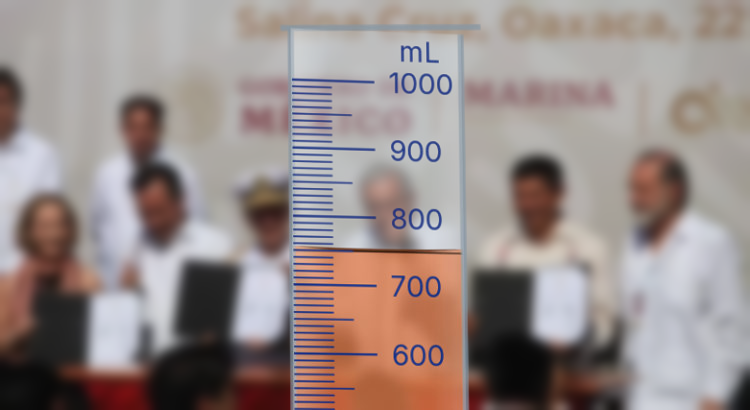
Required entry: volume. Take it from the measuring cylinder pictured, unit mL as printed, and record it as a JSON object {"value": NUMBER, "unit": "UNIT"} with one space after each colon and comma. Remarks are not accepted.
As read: {"value": 750, "unit": "mL"}
